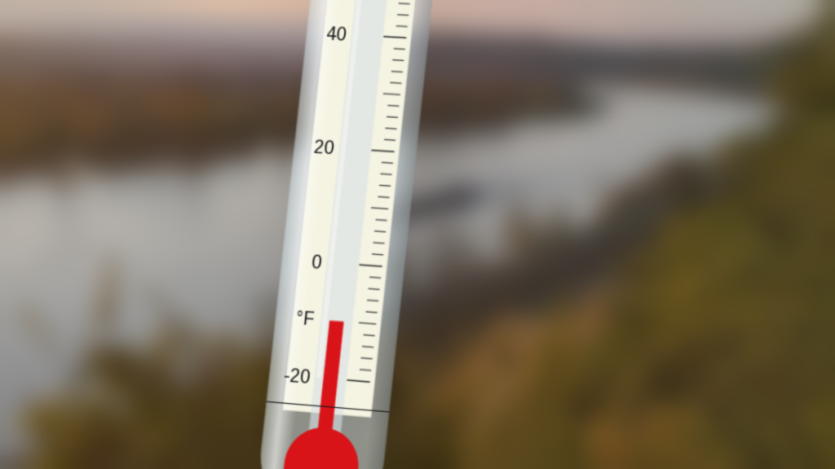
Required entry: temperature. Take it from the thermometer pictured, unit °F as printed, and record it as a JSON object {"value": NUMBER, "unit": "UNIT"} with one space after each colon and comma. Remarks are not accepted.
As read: {"value": -10, "unit": "°F"}
